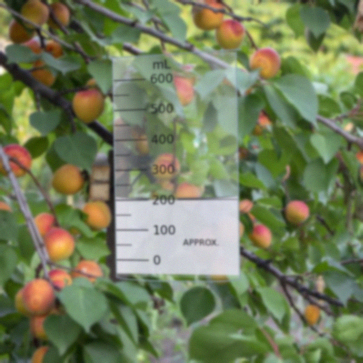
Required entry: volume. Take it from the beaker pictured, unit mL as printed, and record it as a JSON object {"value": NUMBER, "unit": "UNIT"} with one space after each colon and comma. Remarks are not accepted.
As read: {"value": 200, "unit": "mL"}
